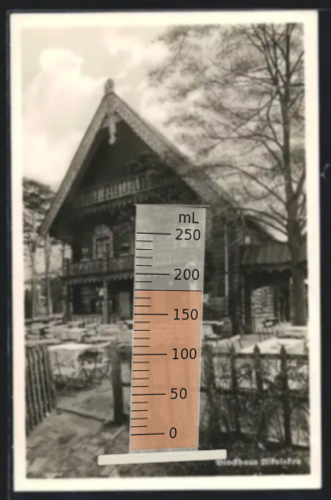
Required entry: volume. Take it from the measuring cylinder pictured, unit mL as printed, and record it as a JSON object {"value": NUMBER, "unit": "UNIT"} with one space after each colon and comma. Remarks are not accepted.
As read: {"value": 180, "unit": "mL"}
